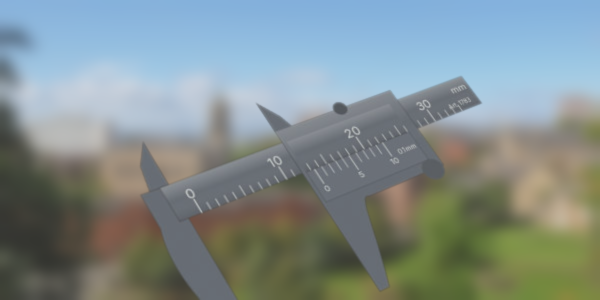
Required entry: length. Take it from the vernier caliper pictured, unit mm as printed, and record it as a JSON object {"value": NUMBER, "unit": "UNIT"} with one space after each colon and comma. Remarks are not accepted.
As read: {"value": 13.4, "unit": "mm"}
